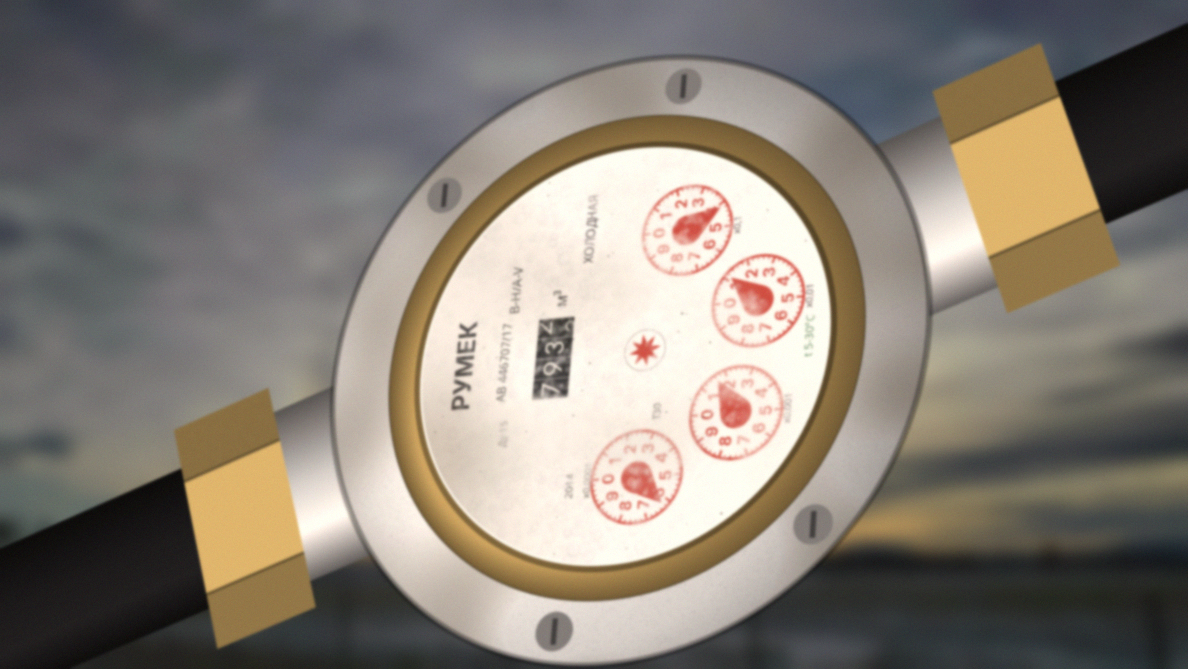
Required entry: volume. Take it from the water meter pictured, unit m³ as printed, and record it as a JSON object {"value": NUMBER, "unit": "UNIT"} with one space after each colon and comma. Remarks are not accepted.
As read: {"value": 7932.4116, "unit": "m³"}
